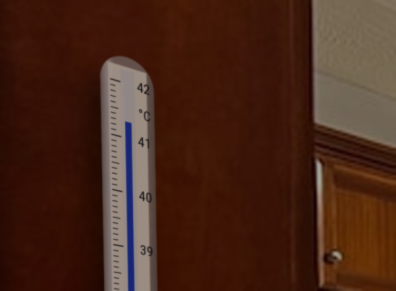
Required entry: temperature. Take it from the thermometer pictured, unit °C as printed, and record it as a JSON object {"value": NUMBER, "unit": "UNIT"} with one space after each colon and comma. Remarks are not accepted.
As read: {"value": 41.3, "unit": "°C"}
